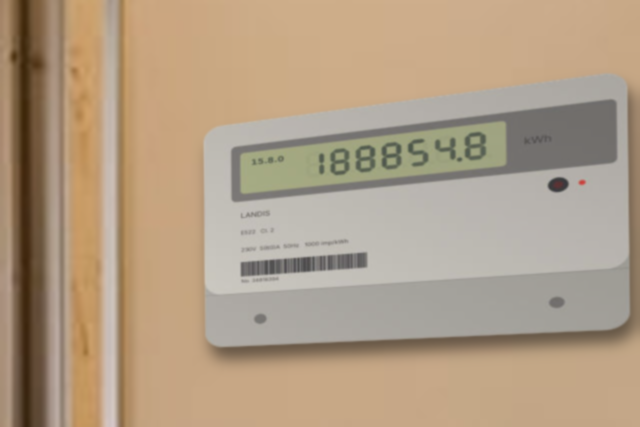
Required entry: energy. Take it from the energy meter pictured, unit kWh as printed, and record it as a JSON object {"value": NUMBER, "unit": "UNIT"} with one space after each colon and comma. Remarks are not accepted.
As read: {"value": 188854.8, "unit": "kWh"}
